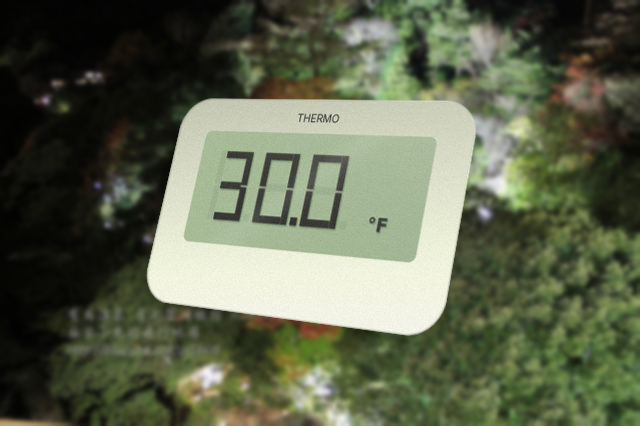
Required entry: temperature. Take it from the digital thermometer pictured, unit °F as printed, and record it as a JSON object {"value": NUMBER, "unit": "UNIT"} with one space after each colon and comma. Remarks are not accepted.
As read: {"value": 30.0, "unit": "°F"}
